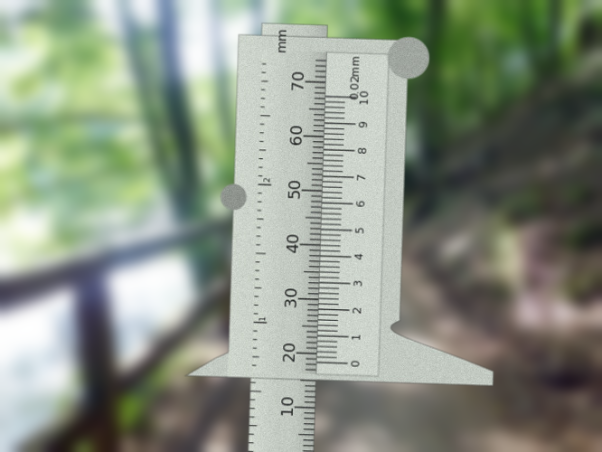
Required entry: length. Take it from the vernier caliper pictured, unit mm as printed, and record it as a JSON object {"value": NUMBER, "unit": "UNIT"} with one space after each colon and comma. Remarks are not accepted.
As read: {"value": 18.4, "unit": "mm"}
